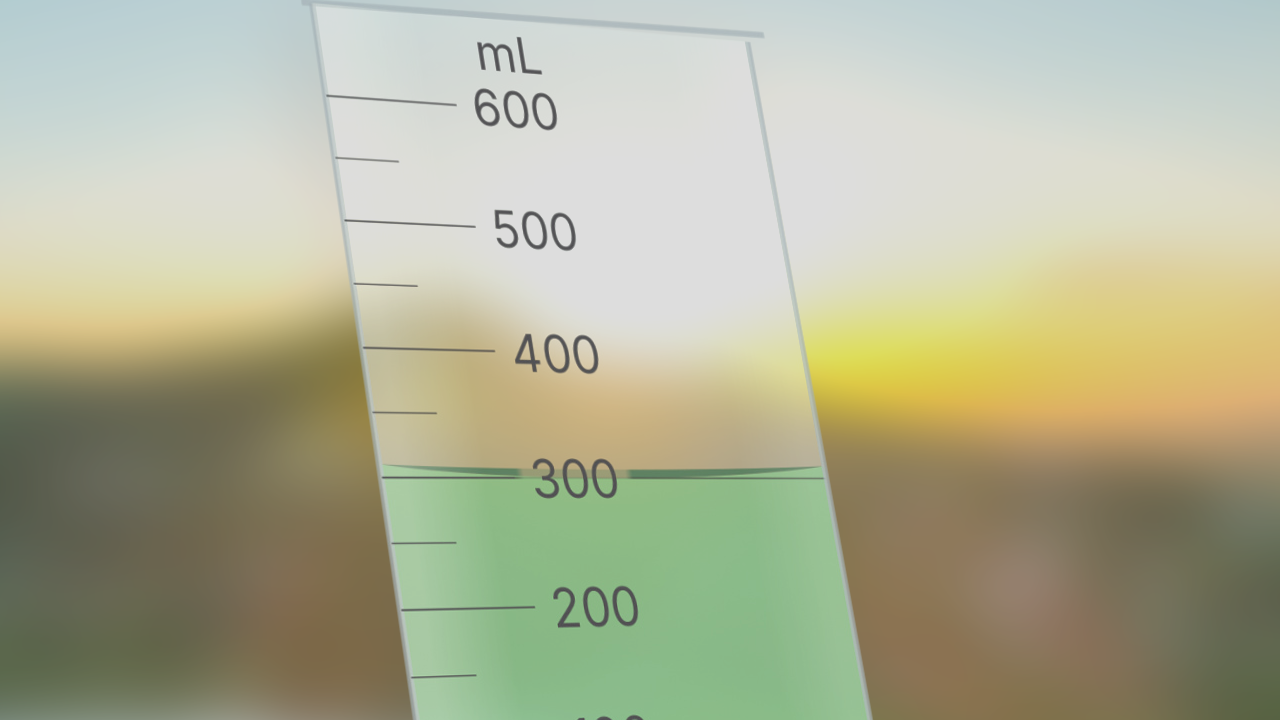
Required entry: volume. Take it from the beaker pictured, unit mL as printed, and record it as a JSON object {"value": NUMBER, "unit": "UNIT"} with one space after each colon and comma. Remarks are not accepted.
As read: {"value": 300, "unit": "mL"}
